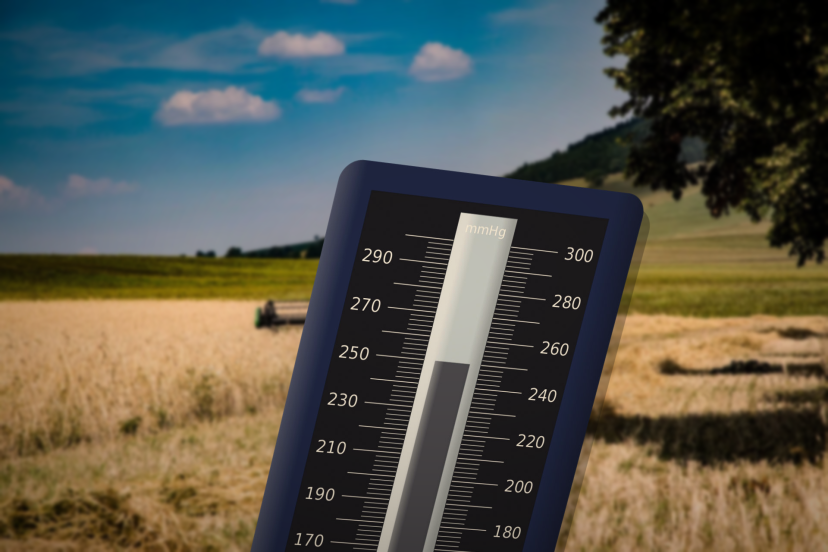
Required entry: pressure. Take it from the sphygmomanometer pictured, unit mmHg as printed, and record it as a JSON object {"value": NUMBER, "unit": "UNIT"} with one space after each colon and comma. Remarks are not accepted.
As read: {"value": 250, "unit": "mmHg"}
